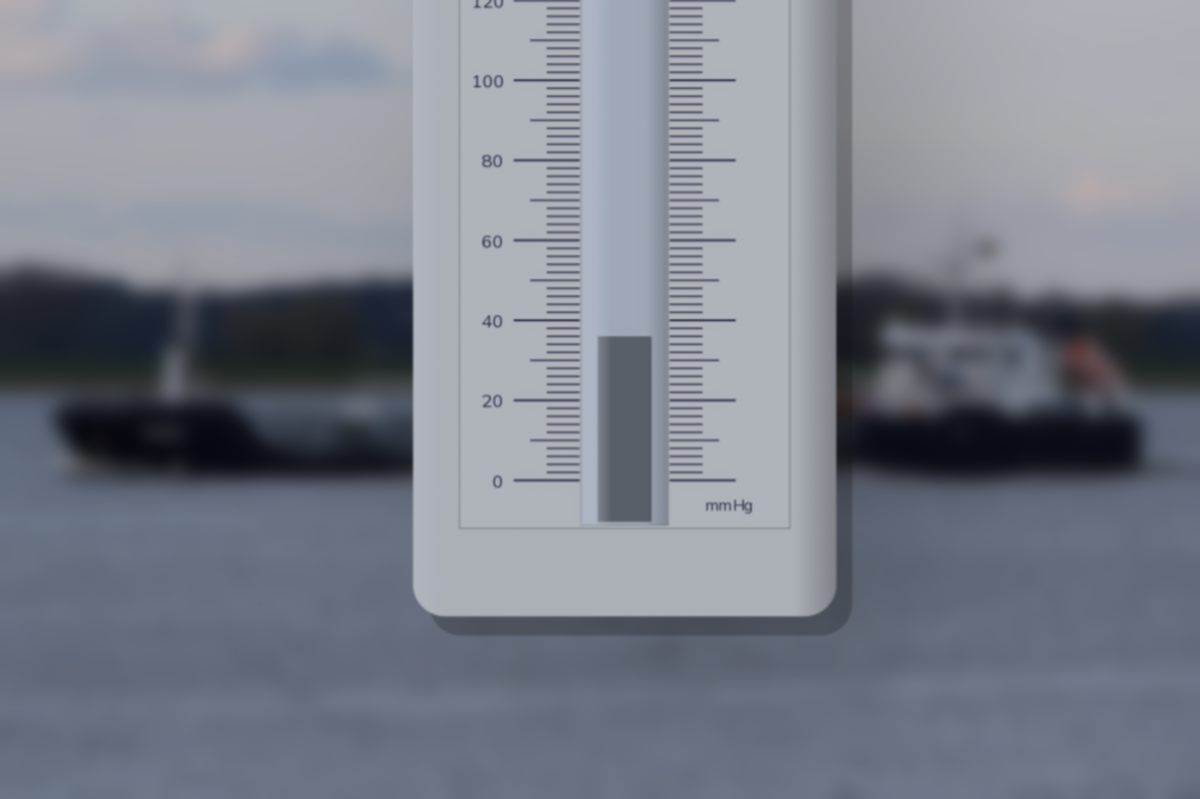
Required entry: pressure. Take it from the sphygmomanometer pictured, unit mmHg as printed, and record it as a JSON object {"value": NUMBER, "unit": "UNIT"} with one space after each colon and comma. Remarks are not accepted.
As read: {"value": 36, "unit": "mmHg"}
